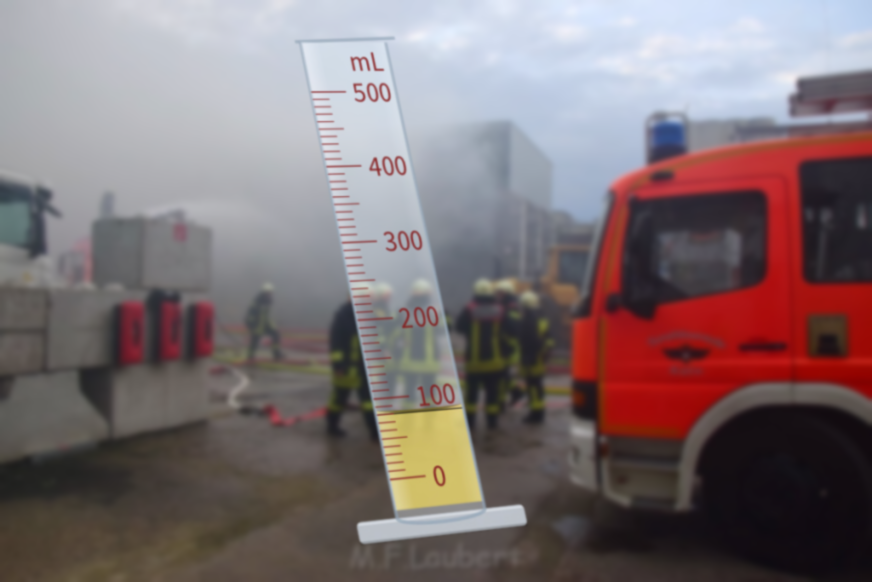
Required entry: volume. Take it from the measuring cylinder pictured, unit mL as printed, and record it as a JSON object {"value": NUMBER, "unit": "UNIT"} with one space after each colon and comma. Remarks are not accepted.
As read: {"value": 80, "unit": "mL"}
